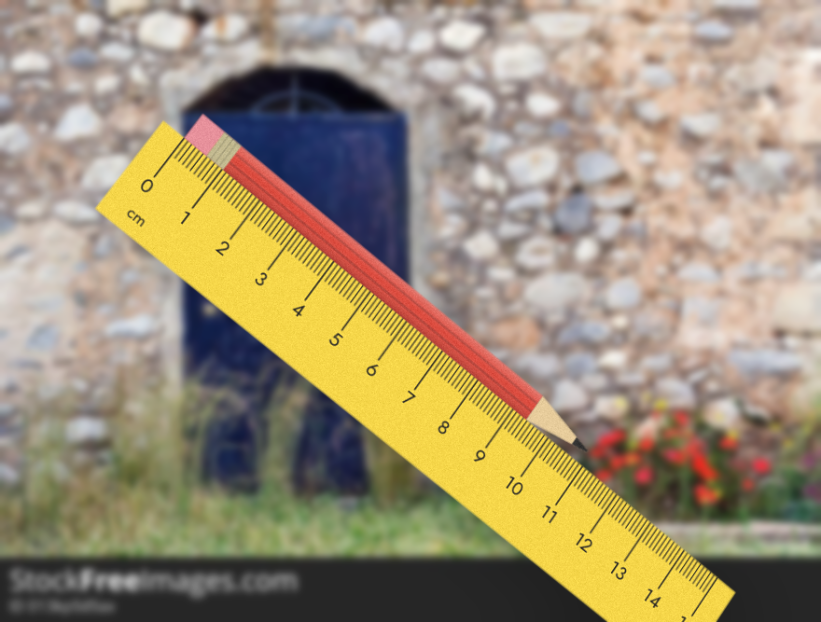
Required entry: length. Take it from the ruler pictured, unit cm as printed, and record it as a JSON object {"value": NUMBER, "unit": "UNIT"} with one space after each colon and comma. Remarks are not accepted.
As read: {"value": 10.9, "unit": "cm"}
